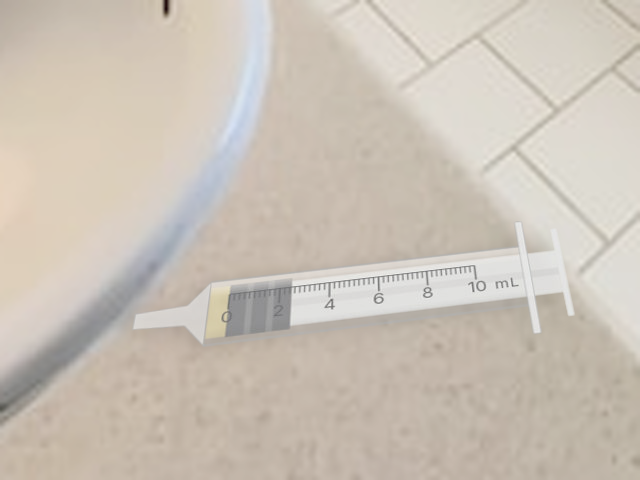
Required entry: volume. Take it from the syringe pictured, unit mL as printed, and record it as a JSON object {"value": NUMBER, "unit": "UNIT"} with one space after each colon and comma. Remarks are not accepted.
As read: {"value": 0, "unit": "mL"}
